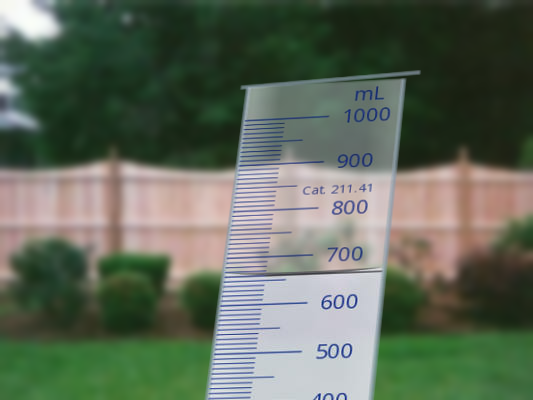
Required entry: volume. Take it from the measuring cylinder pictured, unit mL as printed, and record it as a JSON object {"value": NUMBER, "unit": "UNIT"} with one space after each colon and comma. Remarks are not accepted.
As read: {"value": 660, "unit": "mL"}
